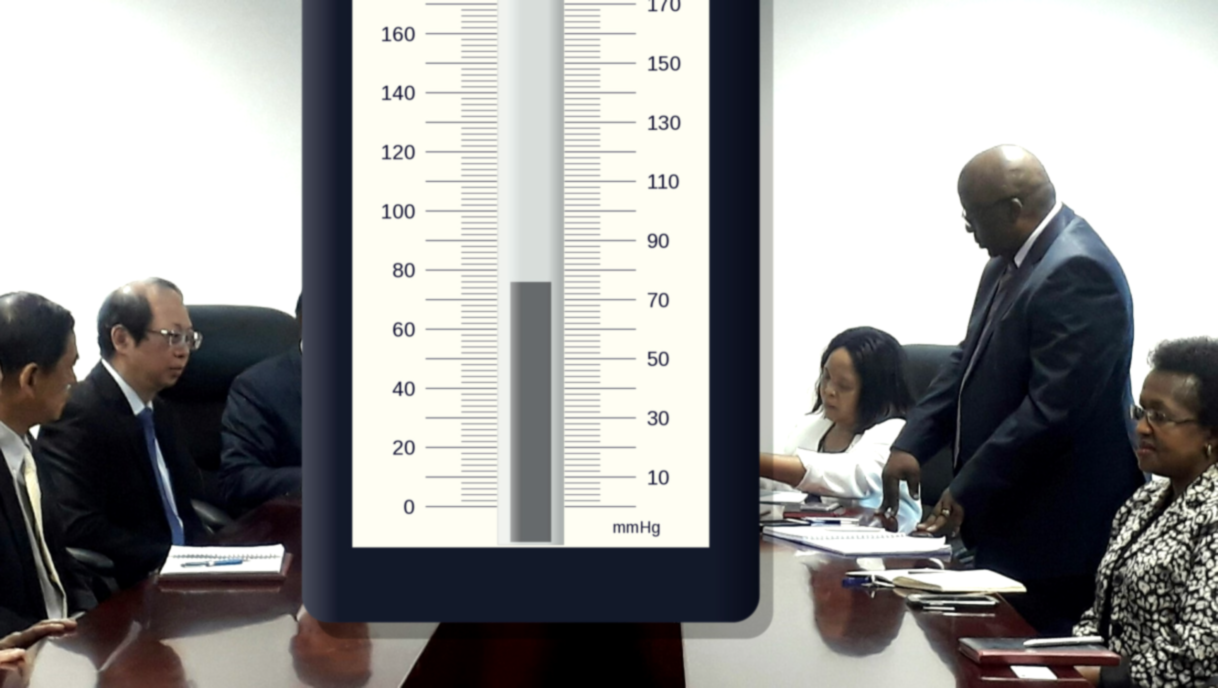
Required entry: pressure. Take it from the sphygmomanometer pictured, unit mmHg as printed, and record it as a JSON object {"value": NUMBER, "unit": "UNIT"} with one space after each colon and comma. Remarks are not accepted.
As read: {"value": 76, "unit": "mmHg"}
